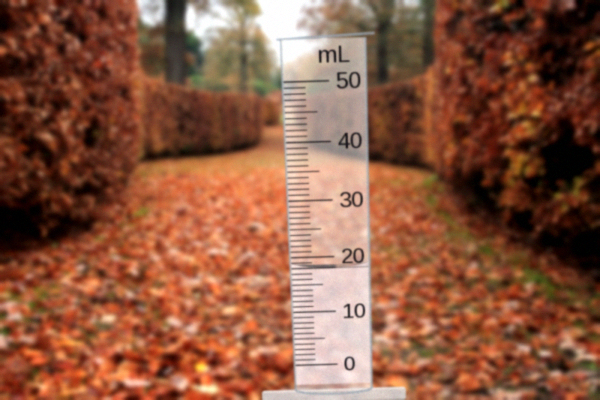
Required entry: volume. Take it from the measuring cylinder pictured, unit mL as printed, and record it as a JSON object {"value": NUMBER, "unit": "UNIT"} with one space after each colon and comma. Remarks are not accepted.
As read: {"value": 18, "unit": "mL"}
